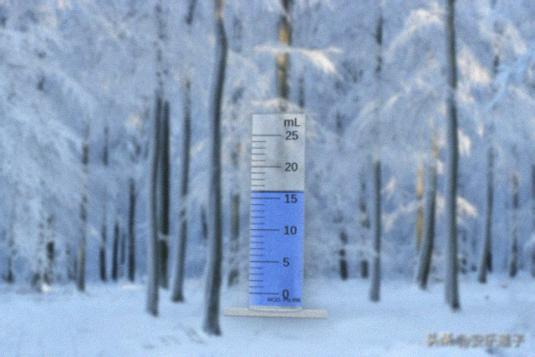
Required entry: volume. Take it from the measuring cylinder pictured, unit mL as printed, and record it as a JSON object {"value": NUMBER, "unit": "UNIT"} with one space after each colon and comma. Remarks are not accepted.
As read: {"value": 16, "unit": "mL"}
